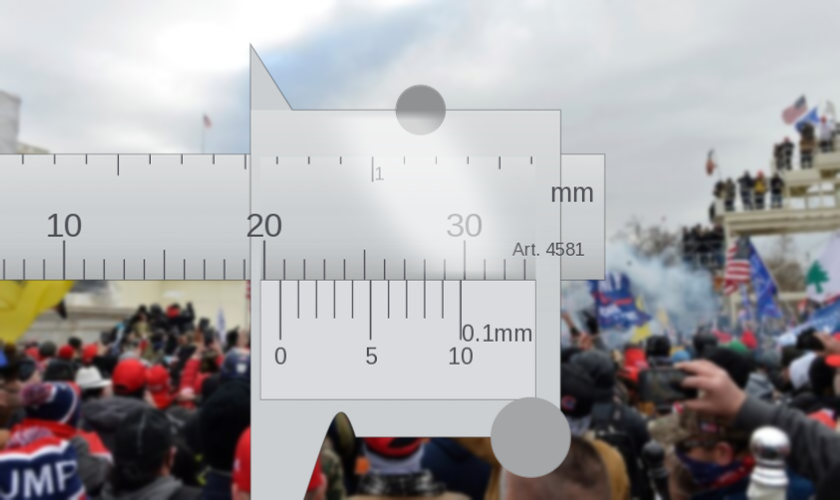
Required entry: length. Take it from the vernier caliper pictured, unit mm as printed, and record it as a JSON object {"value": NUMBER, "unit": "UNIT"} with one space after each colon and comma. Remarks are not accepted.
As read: {"value": 20.8, "unit": "mm"}
